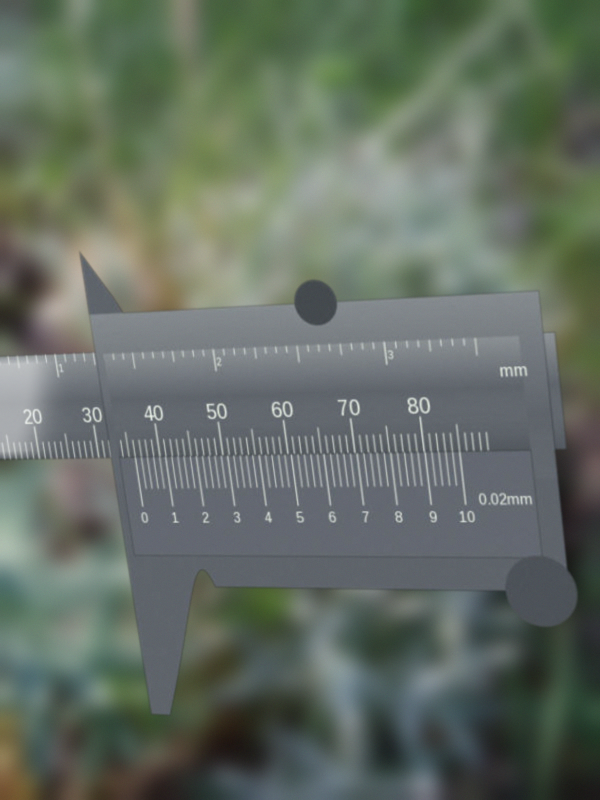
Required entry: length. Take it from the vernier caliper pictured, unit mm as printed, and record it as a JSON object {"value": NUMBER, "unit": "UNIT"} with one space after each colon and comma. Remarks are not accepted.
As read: {"value": 36.0, "unit": "mm"}
